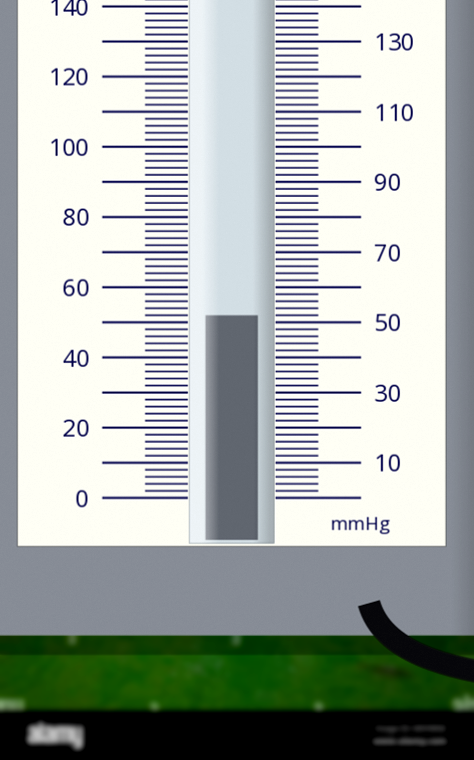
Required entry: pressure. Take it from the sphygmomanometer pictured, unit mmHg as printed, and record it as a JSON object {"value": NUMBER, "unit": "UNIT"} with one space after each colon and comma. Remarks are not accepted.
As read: {"value": 52, "unit": "mmHg"}
